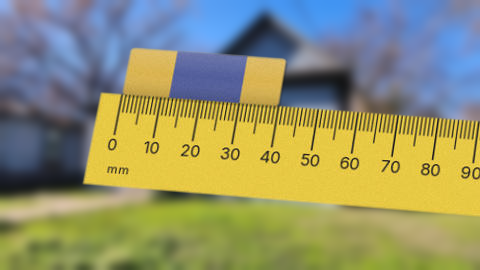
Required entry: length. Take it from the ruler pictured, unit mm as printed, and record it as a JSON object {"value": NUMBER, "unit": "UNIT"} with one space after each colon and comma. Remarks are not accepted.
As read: {"value": 40, "unit": "mm"}
